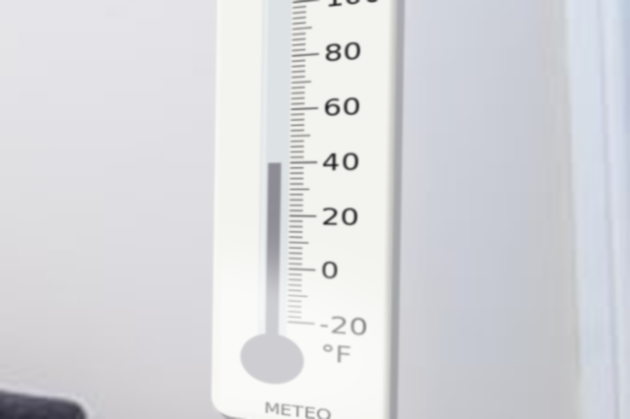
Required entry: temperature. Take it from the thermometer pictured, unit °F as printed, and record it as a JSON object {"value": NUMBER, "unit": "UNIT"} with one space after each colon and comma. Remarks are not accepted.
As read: {"value": 40, "unit": "°F"}
